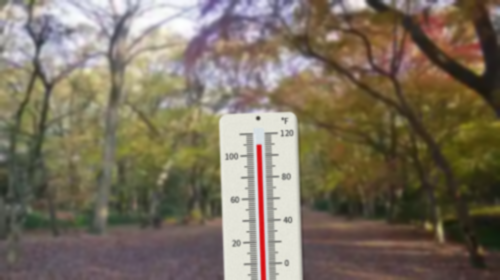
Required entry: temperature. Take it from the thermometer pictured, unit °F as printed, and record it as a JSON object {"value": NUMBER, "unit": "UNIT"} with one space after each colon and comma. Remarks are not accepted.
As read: {"value": 110, "unit": "°F"}
